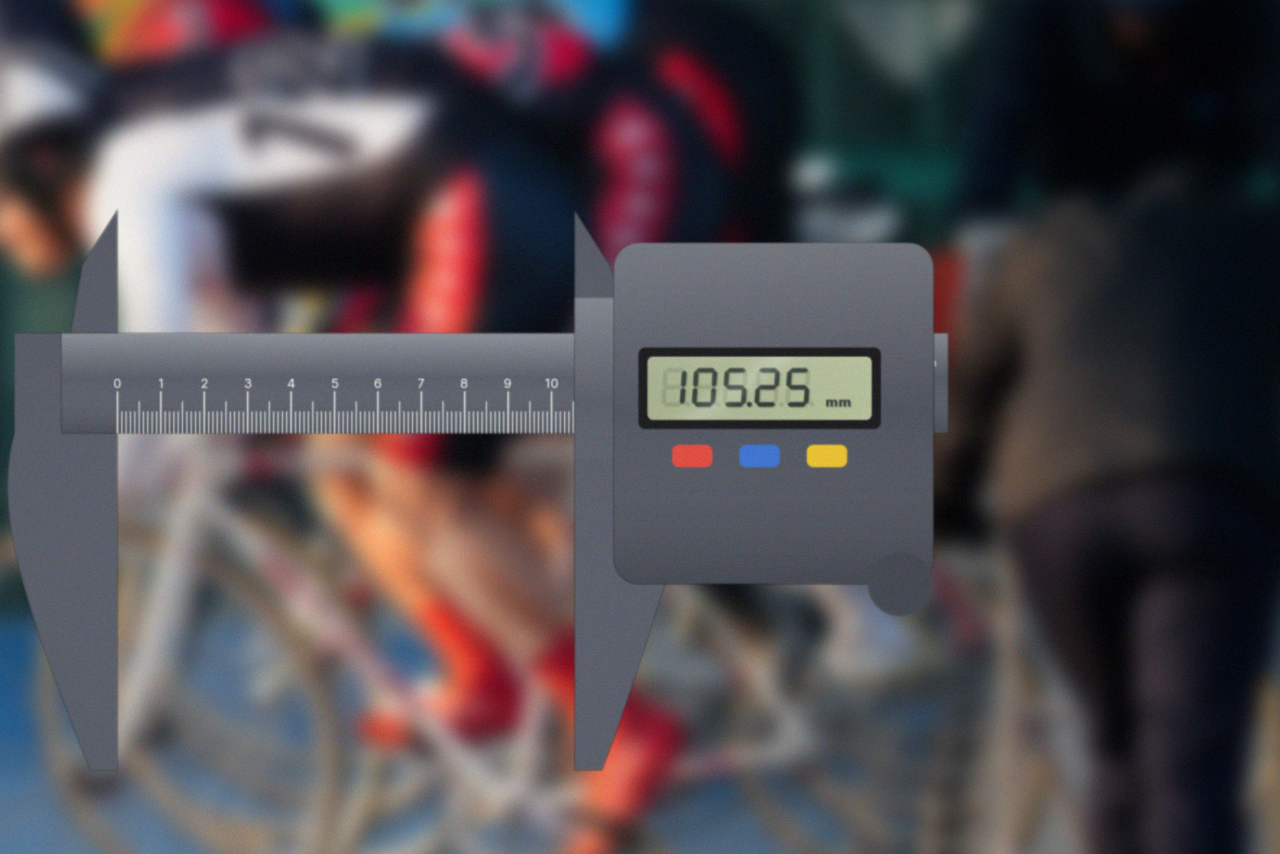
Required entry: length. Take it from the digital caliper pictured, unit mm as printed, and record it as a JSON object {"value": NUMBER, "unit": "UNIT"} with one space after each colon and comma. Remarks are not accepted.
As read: {"value": 105.25, "unit": "mm"}
